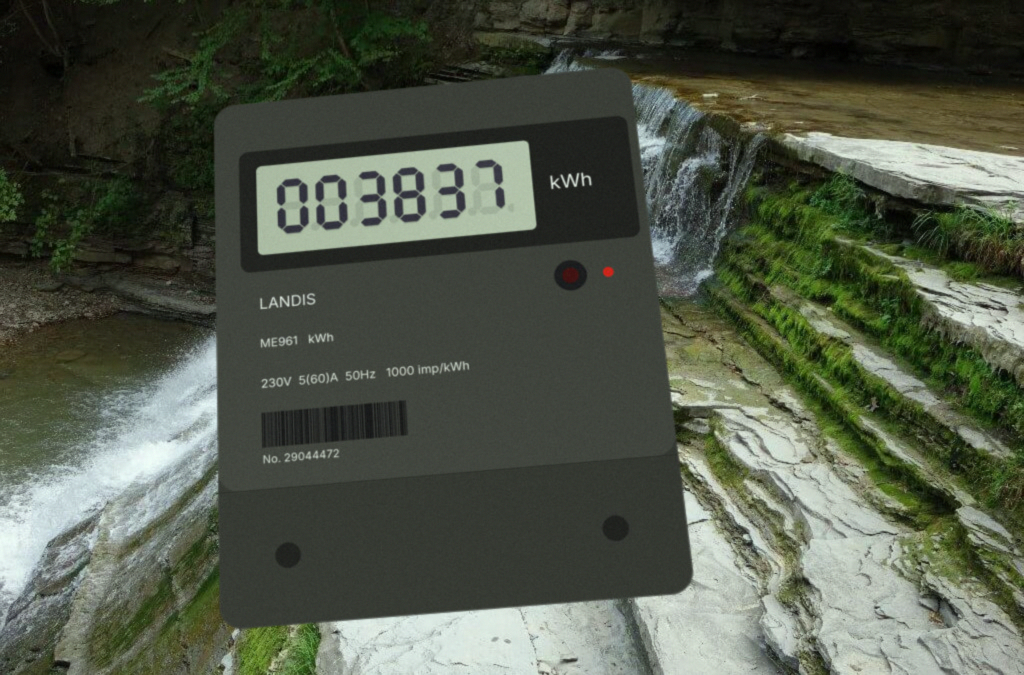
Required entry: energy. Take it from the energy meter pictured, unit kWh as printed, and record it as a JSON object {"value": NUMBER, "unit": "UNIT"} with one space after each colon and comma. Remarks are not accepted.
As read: {"value": 3837, "unit": "kWh"}
